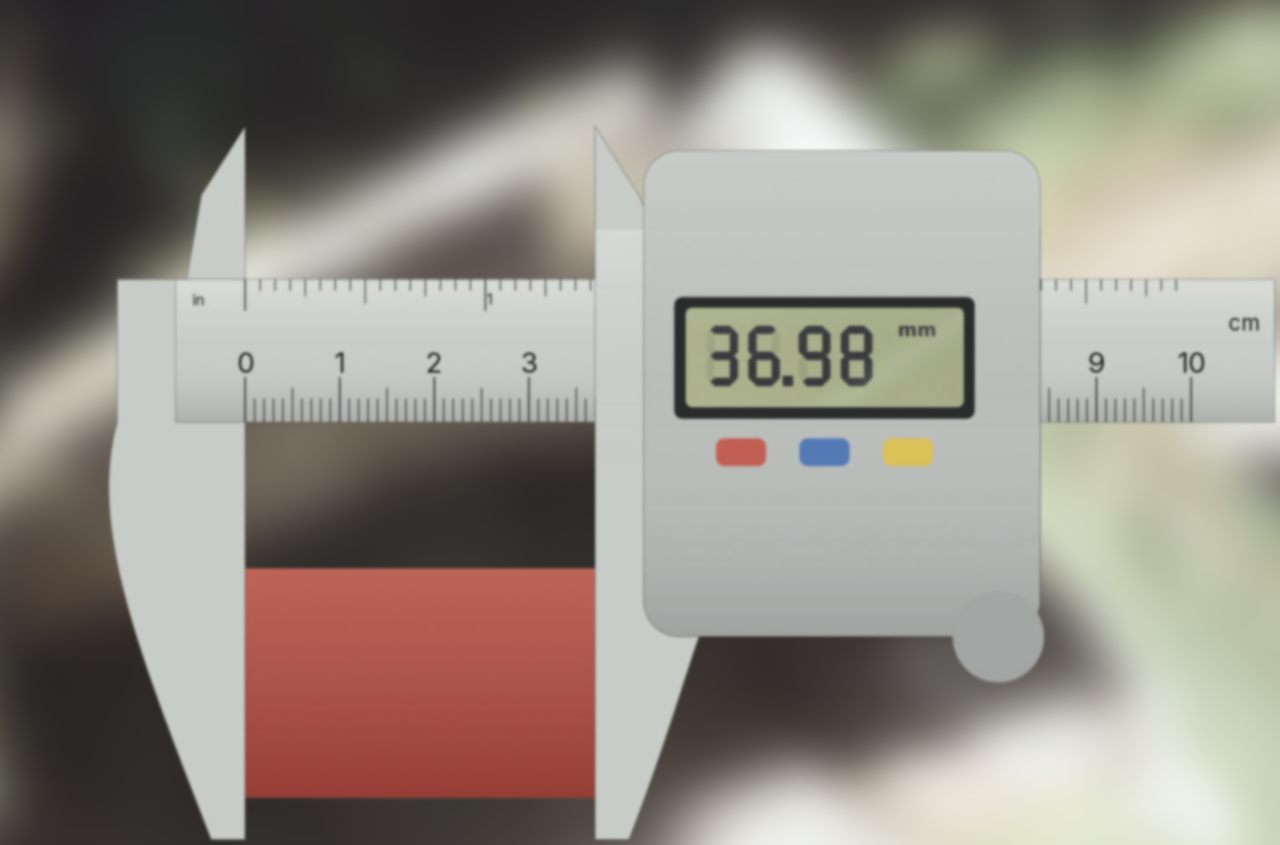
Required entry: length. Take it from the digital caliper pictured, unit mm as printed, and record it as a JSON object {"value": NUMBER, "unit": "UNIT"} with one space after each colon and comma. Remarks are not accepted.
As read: {"value": 36.98, "unit": "mm"}
